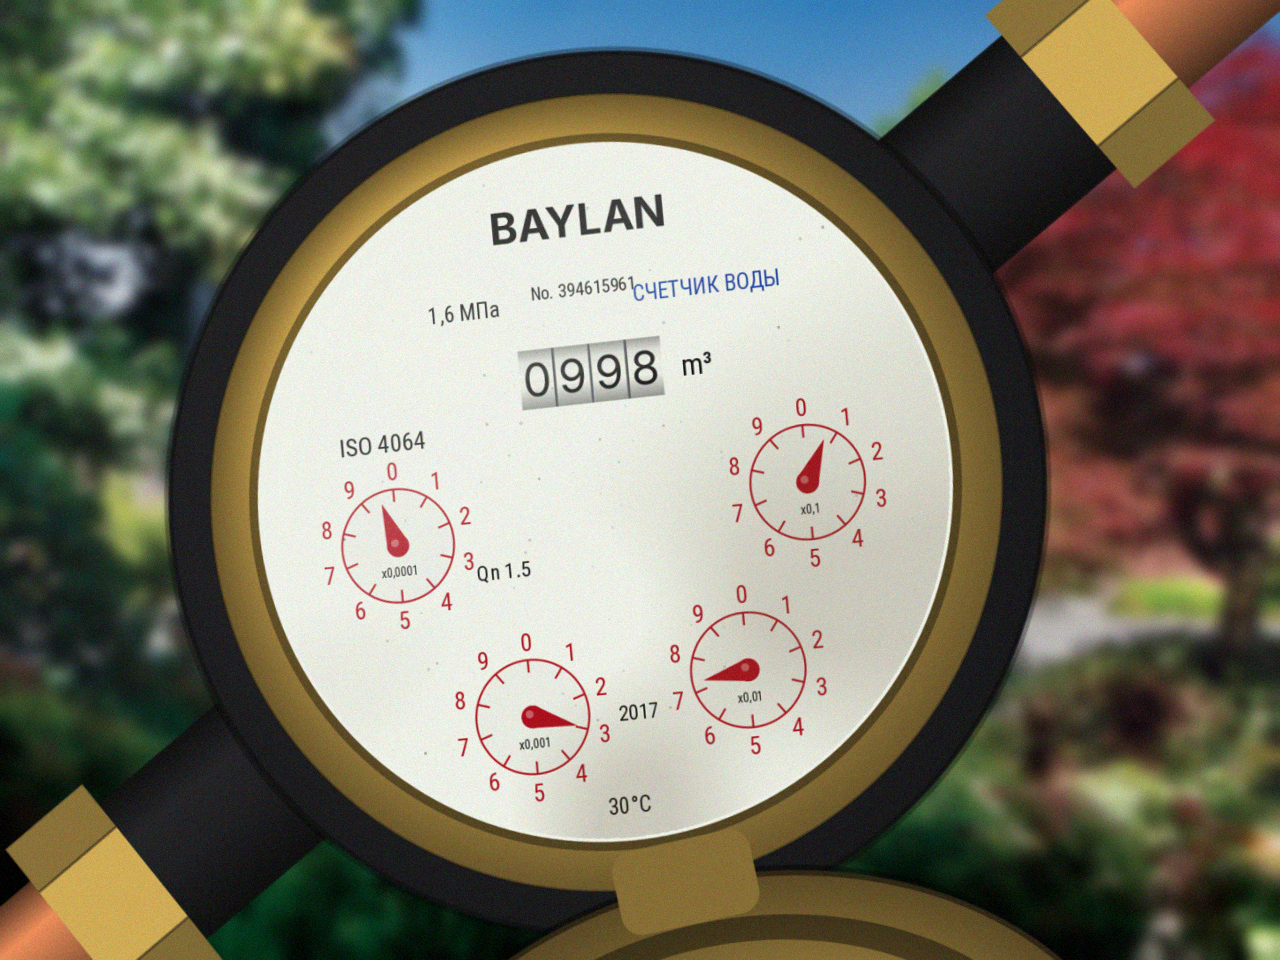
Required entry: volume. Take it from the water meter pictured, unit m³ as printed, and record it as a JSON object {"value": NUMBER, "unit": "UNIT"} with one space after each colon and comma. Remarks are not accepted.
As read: {"value": 998.0729, "unit": "m³"}
